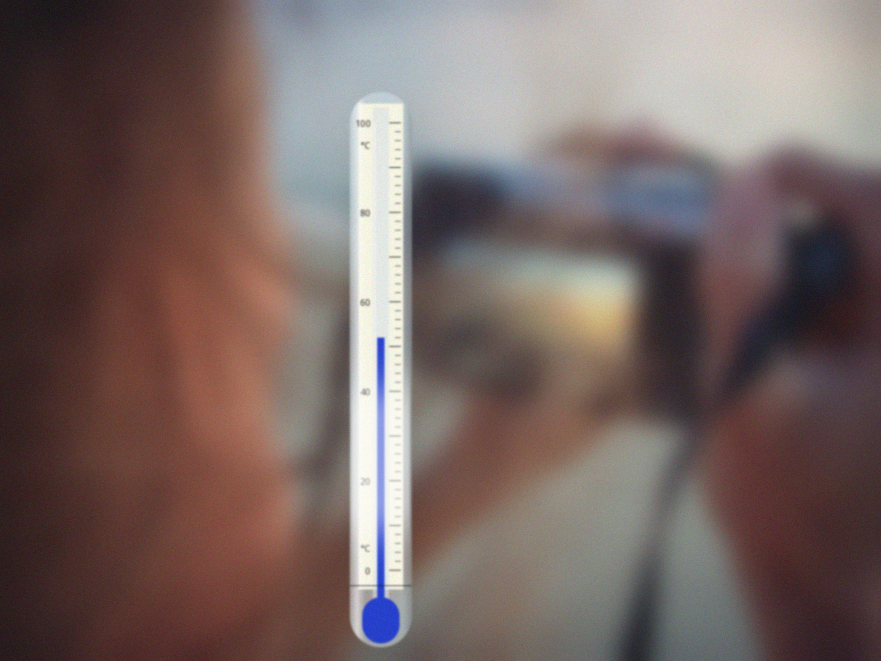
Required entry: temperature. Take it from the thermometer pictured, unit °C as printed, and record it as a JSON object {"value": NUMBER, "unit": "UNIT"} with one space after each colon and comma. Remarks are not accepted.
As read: {"value": 52, "unit": "°C"}
